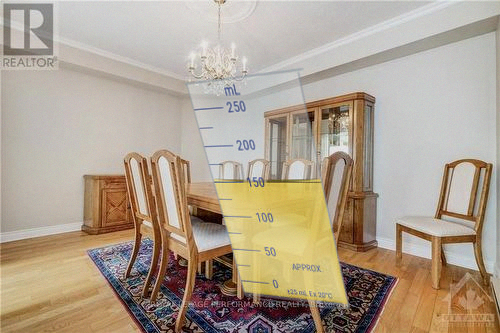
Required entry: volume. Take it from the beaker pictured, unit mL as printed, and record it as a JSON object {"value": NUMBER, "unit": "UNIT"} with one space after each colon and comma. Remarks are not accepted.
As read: {"value": 150, "unit": "mL"}
